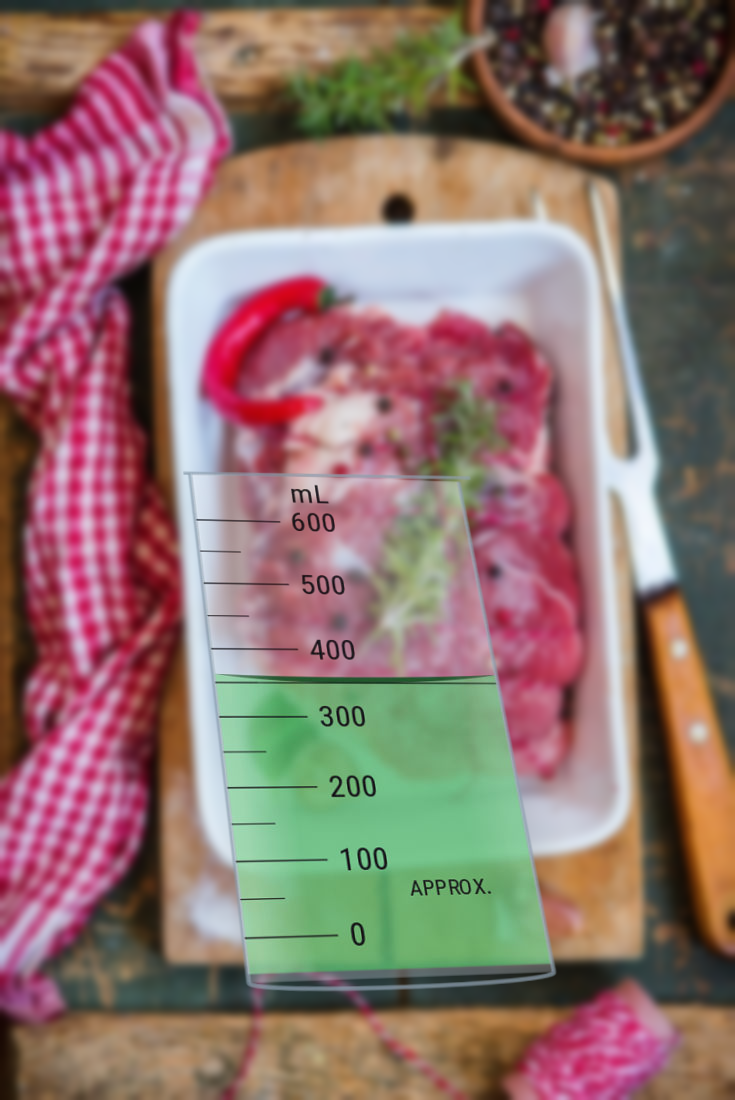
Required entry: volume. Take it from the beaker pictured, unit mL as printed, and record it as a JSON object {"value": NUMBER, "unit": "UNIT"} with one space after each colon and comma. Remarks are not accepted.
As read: {"value": 350, "unit": "mL"}
